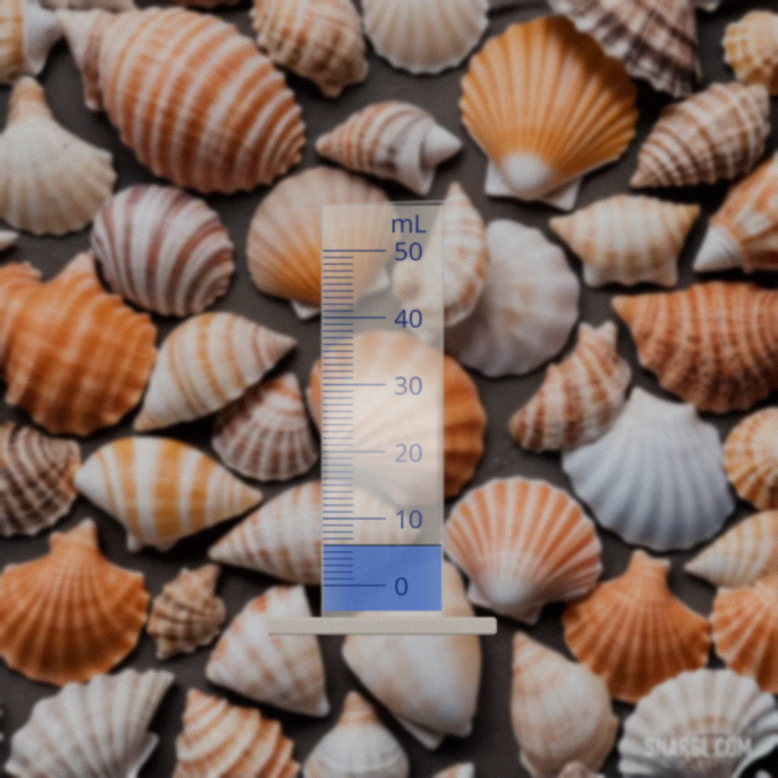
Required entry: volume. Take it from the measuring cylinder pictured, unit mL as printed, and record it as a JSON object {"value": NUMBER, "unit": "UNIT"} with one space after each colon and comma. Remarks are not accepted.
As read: {"value": 6, "unit": "mL"}
